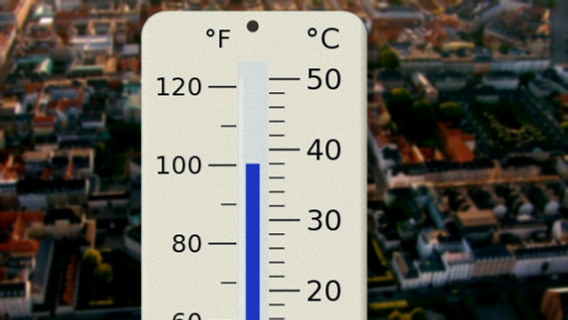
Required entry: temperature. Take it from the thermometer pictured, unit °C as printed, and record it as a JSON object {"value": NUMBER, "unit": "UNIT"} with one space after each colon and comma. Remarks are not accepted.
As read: {"value": 38, "unit": "°C"}
